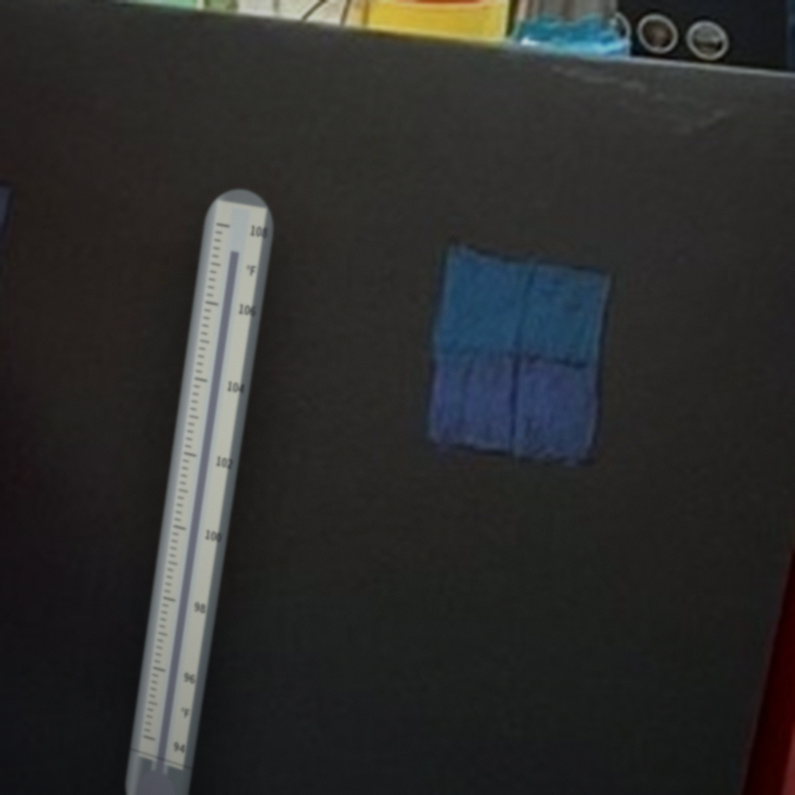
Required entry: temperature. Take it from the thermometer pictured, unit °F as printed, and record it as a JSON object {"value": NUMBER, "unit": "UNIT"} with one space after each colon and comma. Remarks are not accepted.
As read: {"value": 107.4, "unit": "°F"}
